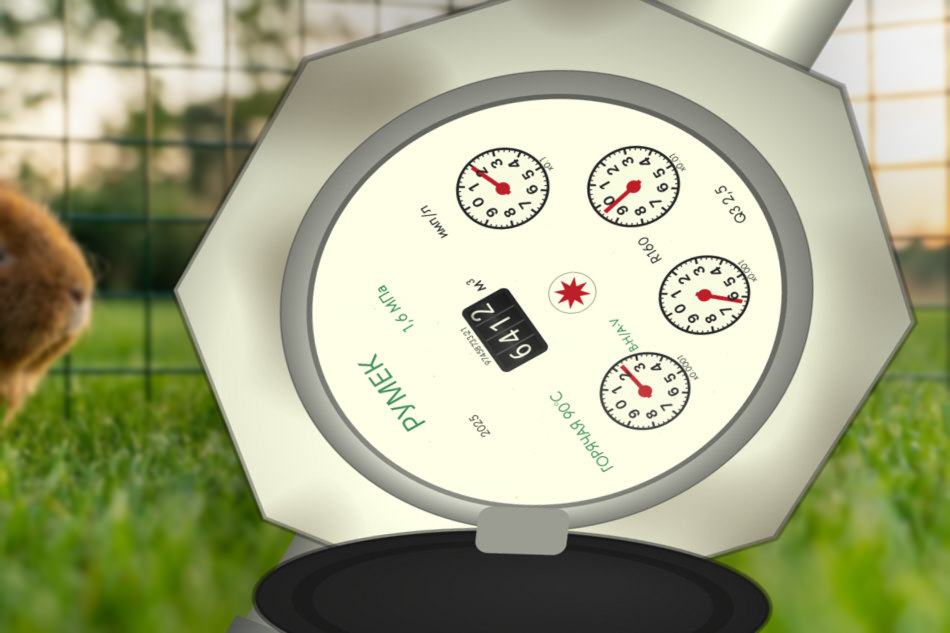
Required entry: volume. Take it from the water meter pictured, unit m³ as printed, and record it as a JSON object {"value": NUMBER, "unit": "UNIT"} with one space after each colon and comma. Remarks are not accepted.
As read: {"value": 6412.1962, "unit": "m³"}
